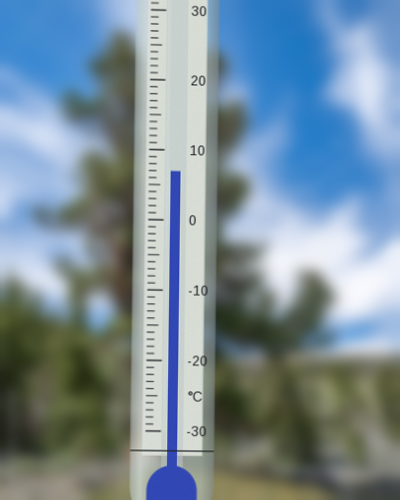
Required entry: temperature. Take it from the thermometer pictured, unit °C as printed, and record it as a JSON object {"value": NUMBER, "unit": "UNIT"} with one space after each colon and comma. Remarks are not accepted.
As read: {"value": 7, "unit": "°C"}
